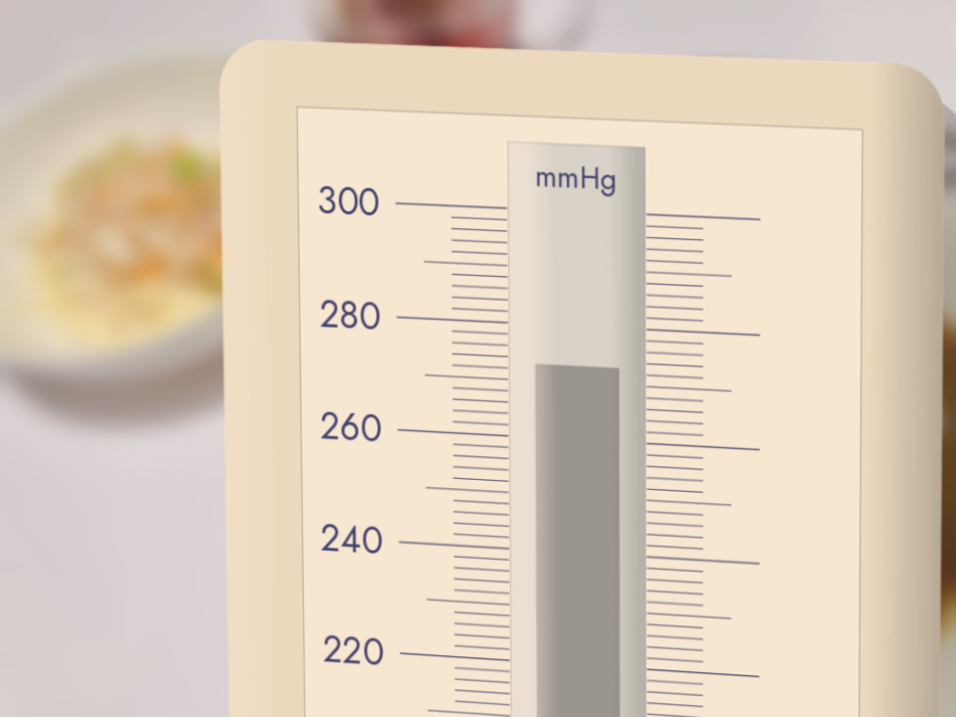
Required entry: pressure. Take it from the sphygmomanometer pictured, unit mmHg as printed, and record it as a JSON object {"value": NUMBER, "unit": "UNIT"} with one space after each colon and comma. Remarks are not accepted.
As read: {"value": 273, "unit": "mmHg"}
